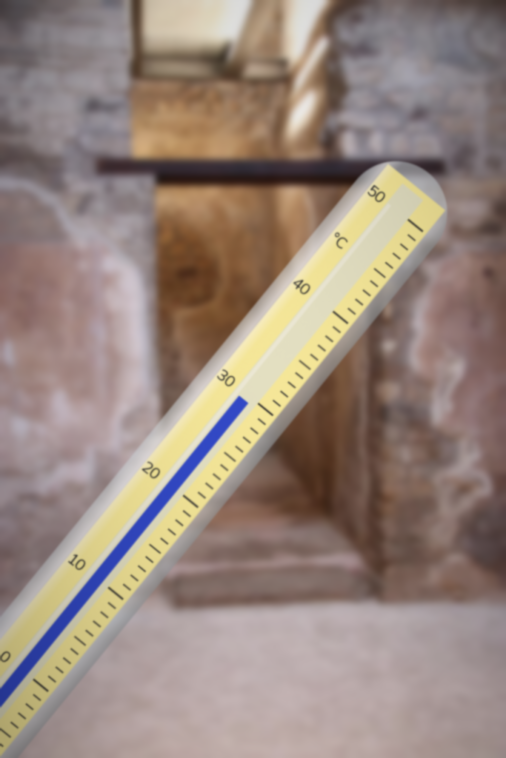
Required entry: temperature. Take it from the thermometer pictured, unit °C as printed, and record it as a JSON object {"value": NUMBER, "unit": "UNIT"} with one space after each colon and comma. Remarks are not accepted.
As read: {"value": 29.5, "unit": "°C"}
